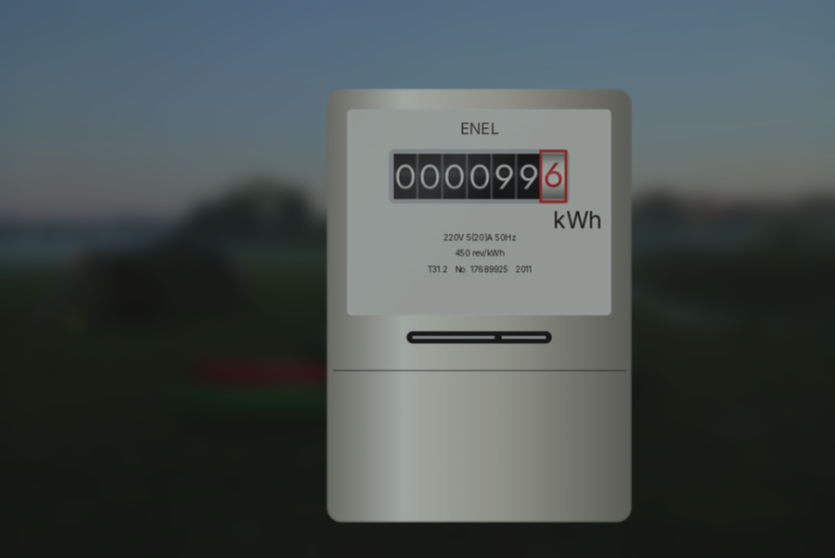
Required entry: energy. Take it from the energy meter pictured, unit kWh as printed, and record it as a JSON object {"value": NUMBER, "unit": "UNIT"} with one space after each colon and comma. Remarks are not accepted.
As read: {"value": 99.6, "unit": "kWh"}
